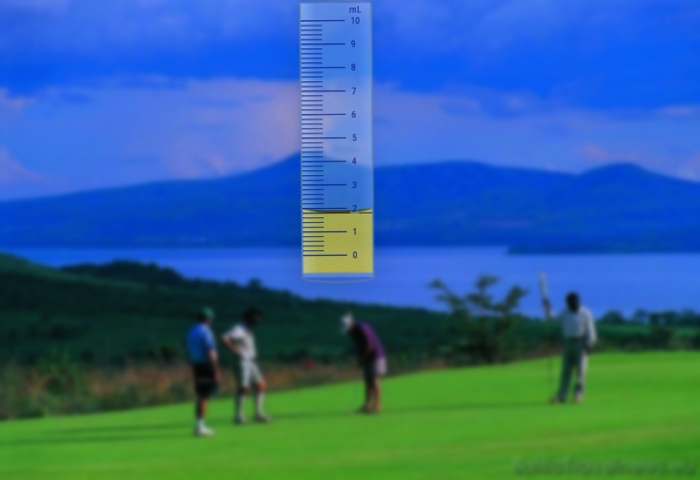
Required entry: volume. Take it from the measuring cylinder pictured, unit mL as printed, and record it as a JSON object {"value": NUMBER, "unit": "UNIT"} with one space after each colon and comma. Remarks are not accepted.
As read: {"value": 1.8, "unit": "mL"}
